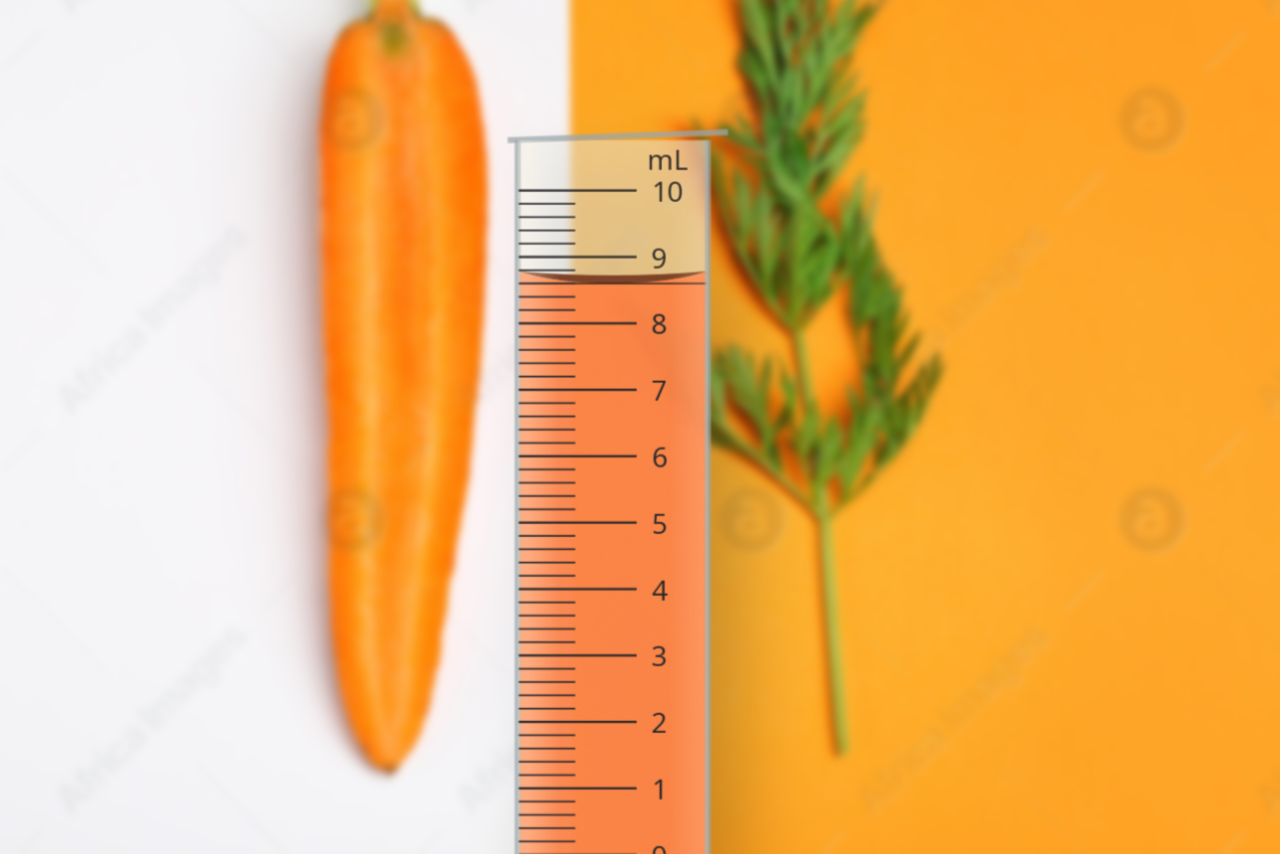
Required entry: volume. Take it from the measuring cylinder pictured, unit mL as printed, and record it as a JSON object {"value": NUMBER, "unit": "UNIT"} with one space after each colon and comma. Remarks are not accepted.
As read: {"value": 8.6, "unit": "mL"}
